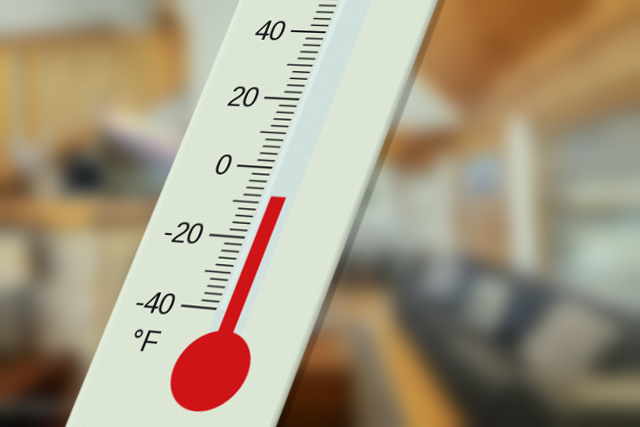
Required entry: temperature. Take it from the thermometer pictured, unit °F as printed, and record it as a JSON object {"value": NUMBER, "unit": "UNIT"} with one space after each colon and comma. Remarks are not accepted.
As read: {"value": -8, "unit": "°F"}
